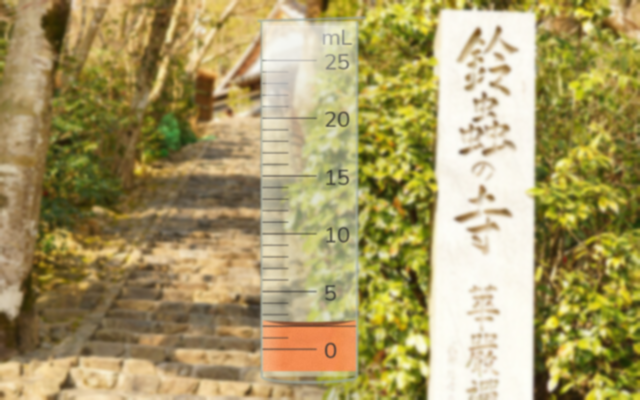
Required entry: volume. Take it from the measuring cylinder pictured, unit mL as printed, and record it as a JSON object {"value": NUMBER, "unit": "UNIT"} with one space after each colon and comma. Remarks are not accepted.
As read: {"value": 2, "unit": "mL"}
